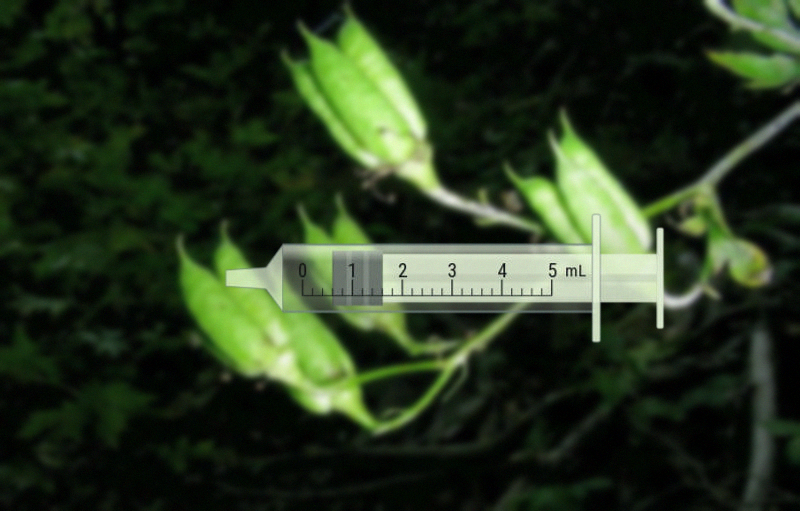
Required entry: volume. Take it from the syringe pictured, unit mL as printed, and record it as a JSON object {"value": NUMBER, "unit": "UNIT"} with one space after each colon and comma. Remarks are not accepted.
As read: {"value": 0.6, "unit": "mL"}
